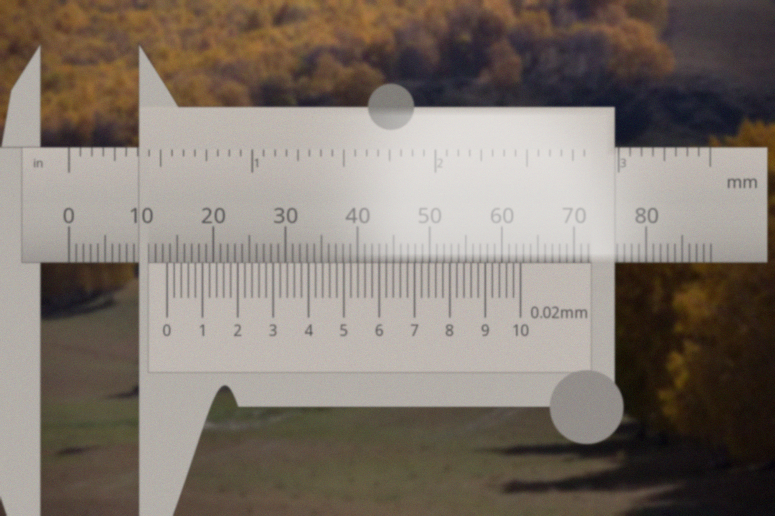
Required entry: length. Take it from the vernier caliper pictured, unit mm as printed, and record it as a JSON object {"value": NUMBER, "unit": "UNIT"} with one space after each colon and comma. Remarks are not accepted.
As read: {"value": 13.6, "unit": "mm"}
